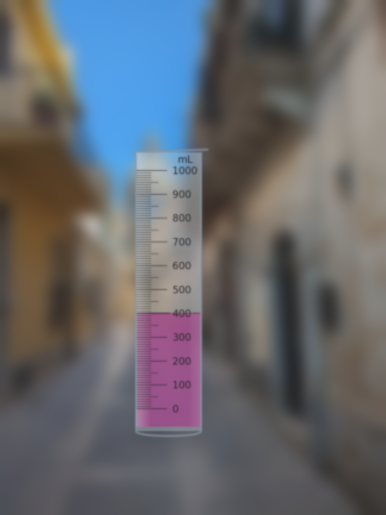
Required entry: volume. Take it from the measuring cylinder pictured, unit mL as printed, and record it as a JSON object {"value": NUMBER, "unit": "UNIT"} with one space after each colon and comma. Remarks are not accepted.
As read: {"value": 400, "unit": "mL"}
